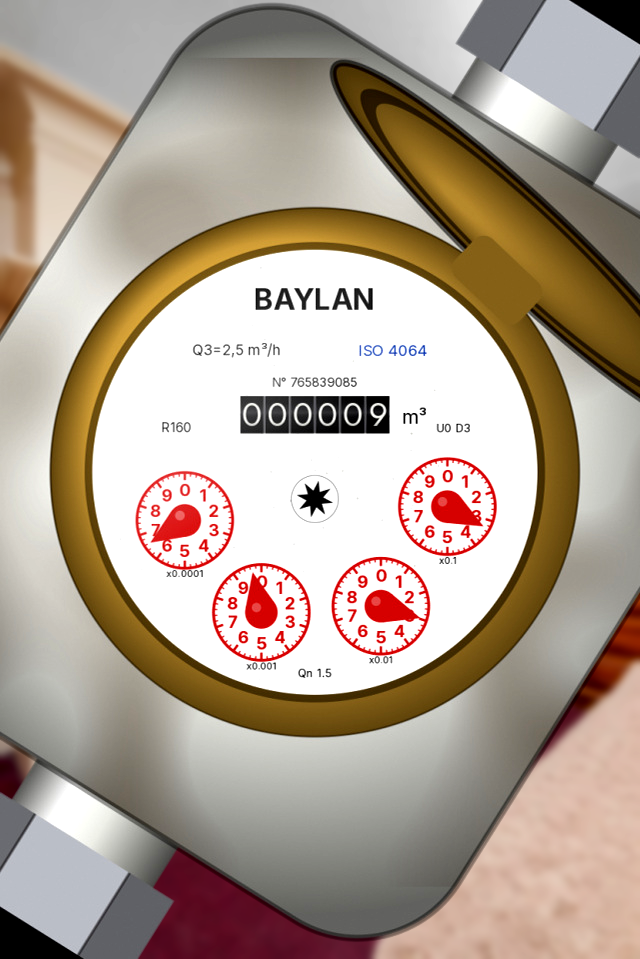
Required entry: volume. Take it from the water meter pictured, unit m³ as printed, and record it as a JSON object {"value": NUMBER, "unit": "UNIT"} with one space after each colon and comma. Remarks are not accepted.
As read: {"value": 9.3296, "unit": "m³"}
